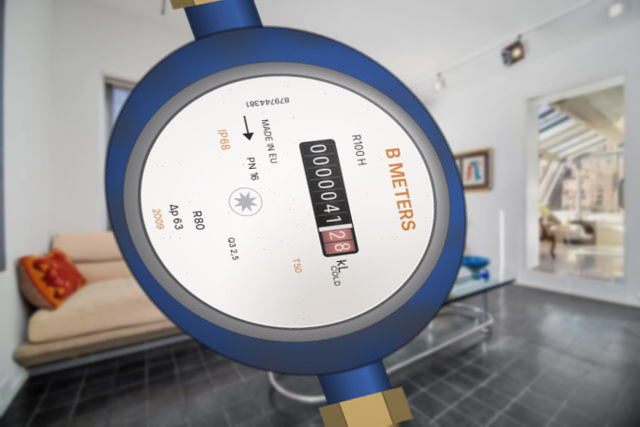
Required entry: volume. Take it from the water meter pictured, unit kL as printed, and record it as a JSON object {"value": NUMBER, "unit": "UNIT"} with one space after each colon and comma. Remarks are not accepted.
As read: {"value": 41.28, "unit": "kL"}
